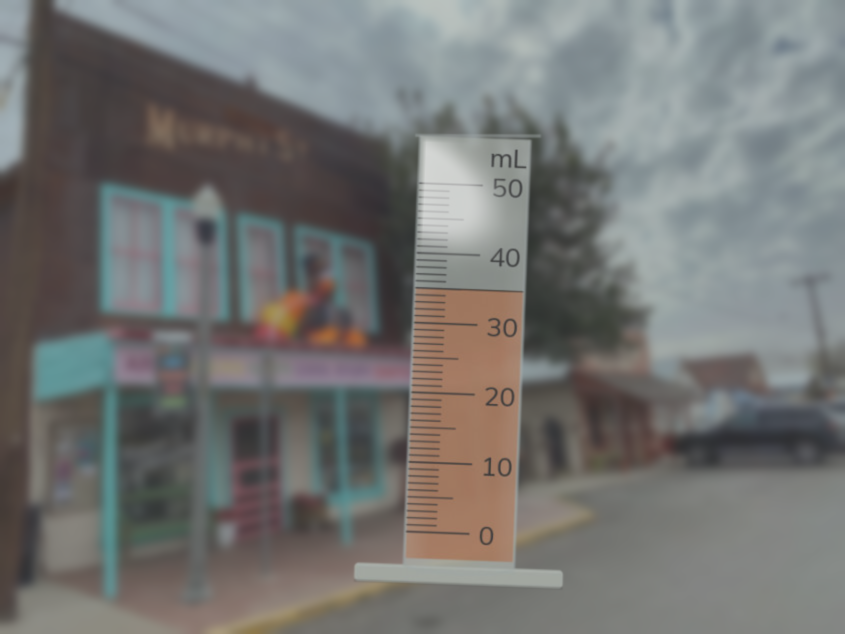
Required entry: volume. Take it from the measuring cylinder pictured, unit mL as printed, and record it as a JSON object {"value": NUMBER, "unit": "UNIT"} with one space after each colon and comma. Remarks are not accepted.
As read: {"value": 35, "unit": "mL"}
